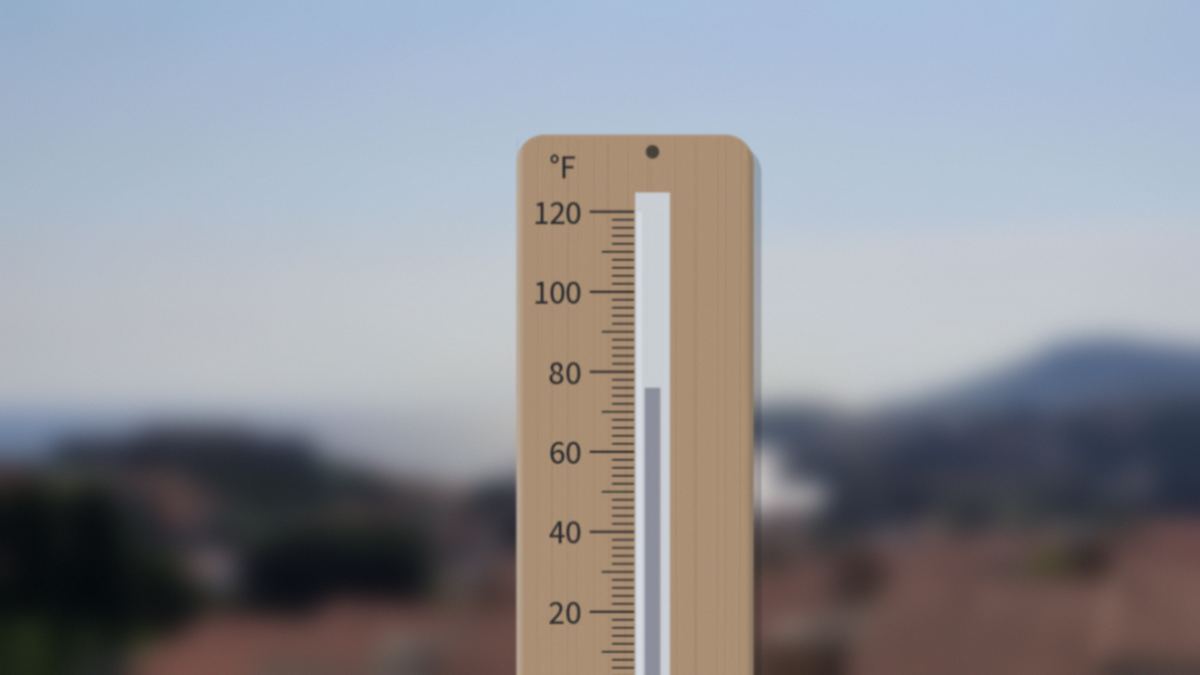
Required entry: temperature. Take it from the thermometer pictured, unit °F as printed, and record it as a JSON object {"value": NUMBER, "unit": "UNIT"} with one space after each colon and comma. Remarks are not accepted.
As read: {"value": 76, "unit": "°F"}
